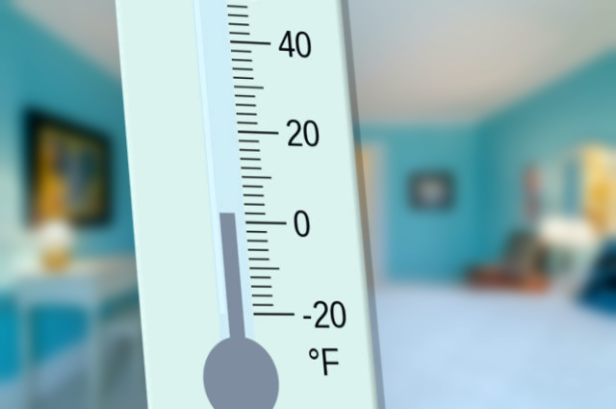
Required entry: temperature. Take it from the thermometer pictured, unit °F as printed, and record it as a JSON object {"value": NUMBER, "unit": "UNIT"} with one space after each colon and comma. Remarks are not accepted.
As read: {"value": 2, "unit": "°F"}
